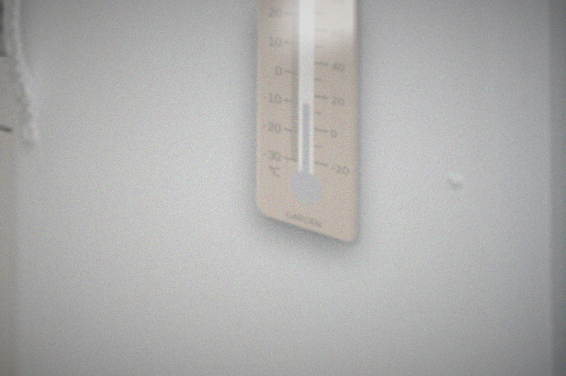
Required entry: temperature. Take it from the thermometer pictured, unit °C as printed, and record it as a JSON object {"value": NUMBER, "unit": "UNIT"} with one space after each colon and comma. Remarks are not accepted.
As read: {"value": -10, "unit": "°C"}
